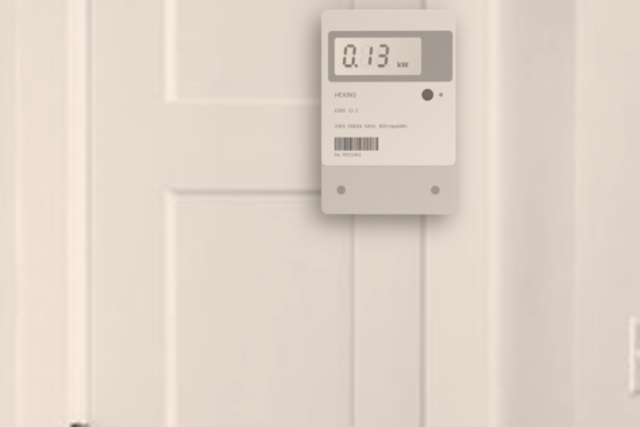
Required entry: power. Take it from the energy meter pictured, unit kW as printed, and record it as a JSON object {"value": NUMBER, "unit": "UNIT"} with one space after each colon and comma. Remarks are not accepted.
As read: {"value": 0.13, "unit": "kW"}
